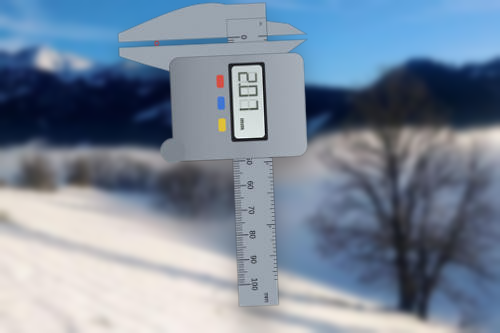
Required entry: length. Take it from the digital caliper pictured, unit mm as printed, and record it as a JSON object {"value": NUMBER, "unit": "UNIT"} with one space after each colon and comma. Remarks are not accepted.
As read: {"value": 2.07, "unit": "mm"}
